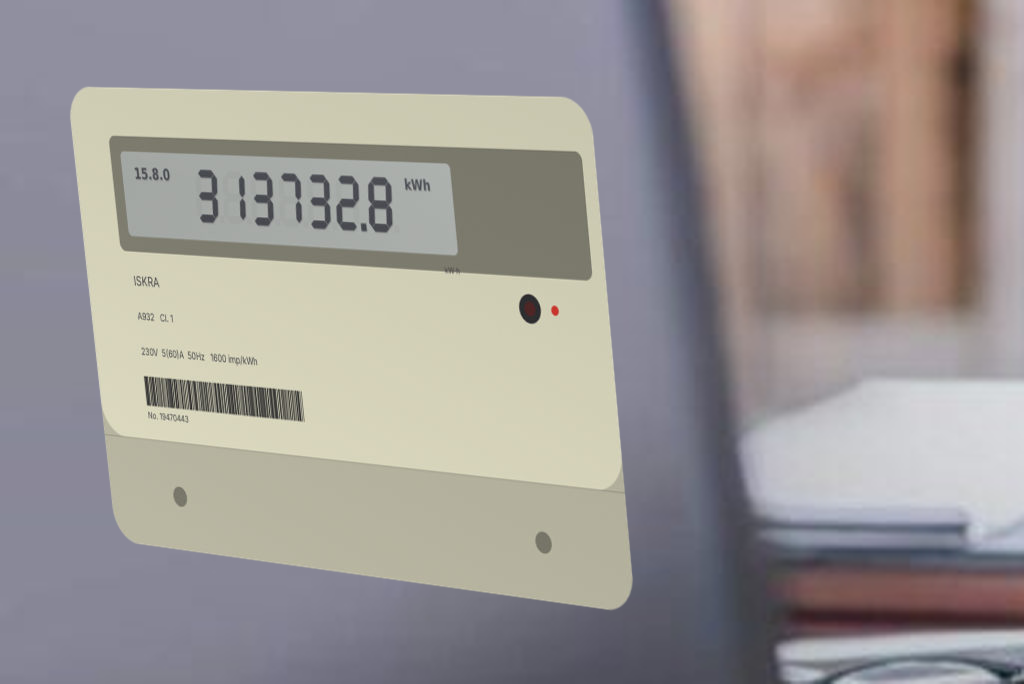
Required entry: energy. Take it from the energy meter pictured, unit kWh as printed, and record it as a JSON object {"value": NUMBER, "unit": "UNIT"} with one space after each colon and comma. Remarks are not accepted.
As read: {"value": 313732.8, "unit": "kWh"}
